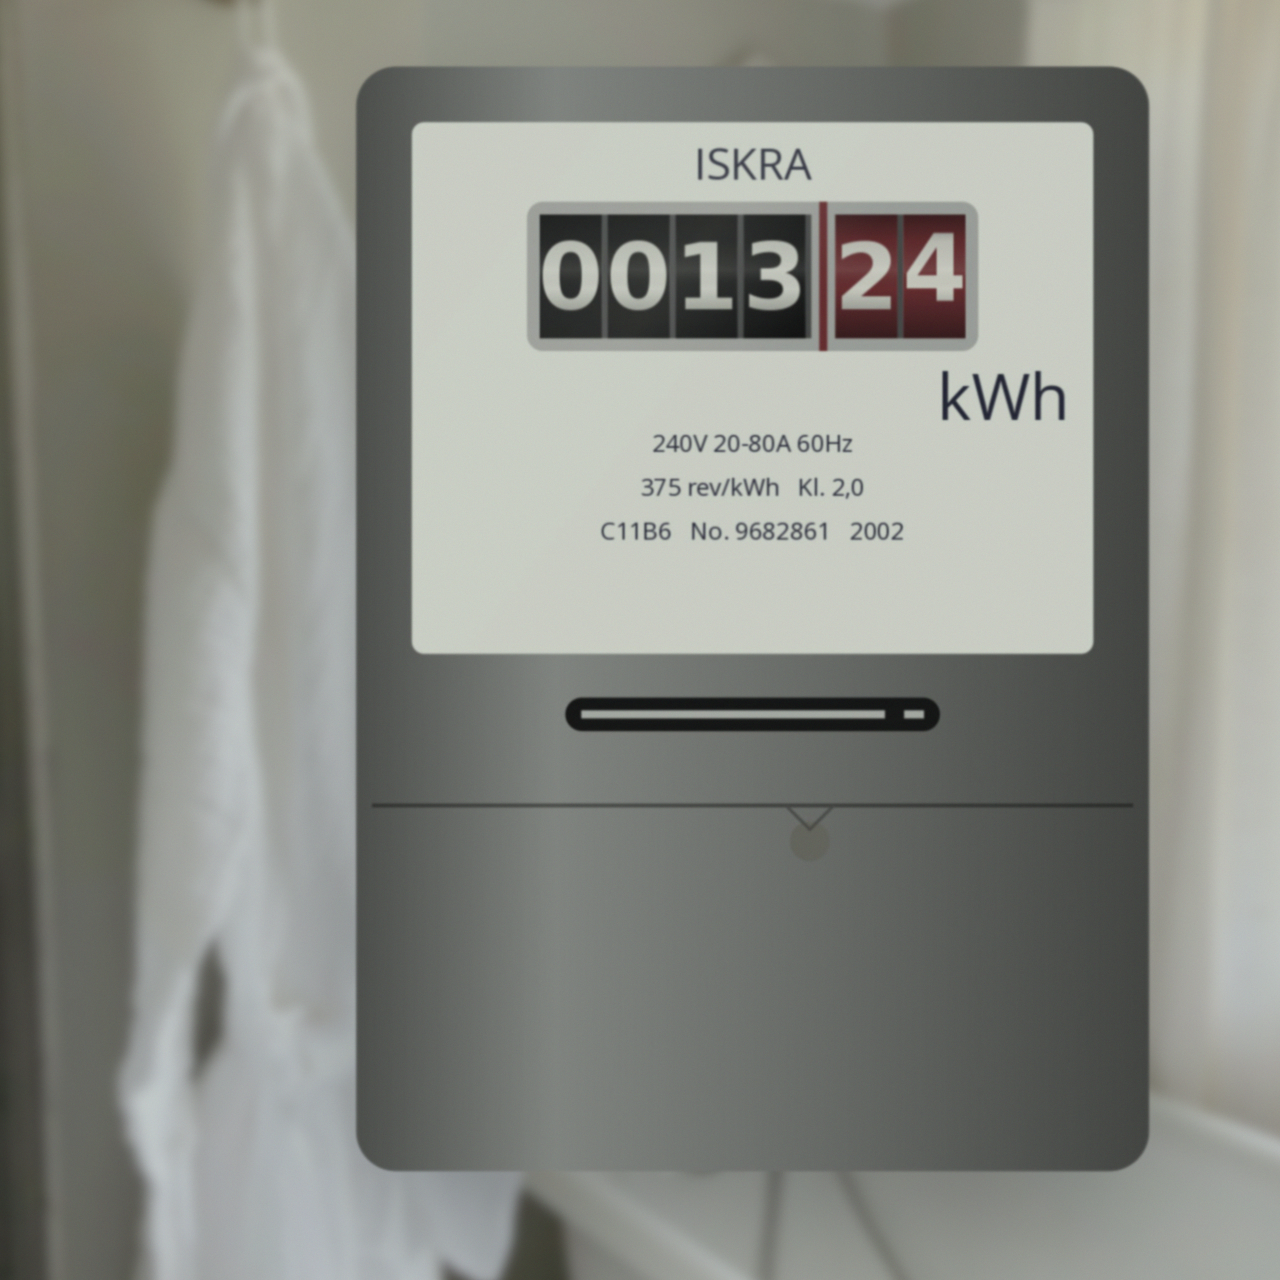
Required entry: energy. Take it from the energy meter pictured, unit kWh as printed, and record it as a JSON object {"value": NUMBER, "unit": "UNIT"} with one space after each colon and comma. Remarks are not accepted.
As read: {"value": 13.24, "unit": "kWh"}
